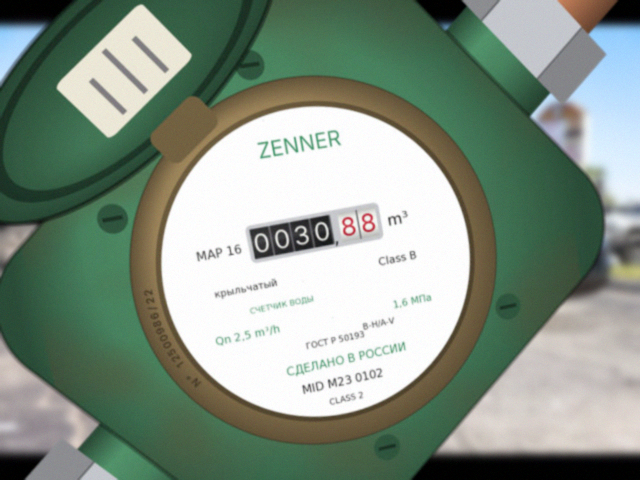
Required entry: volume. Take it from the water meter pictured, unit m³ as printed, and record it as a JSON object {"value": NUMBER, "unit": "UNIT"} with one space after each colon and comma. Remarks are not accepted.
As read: {"value": 30.88, "unit": "m³"}
